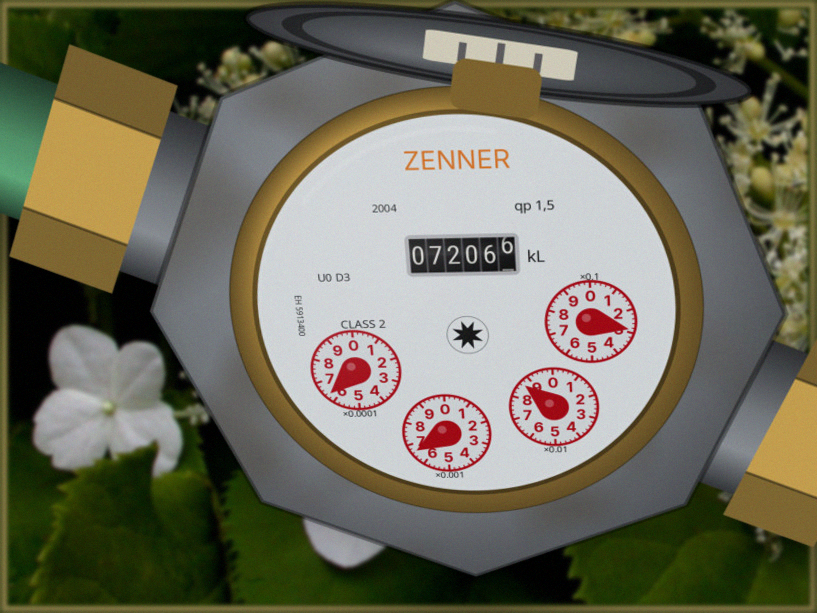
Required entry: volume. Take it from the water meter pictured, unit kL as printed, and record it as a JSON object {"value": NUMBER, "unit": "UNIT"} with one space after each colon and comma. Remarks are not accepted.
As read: {"value": 72066.2866, "unit": "kL"}
